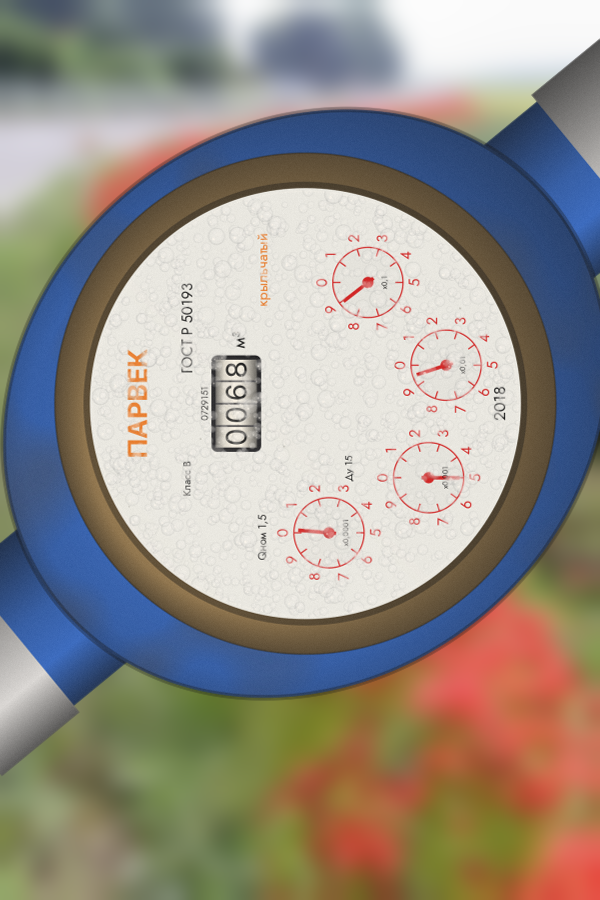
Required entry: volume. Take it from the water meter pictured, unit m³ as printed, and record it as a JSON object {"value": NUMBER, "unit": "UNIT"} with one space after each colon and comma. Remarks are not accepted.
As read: {"value": 68.8950, "unit": "m³"}
